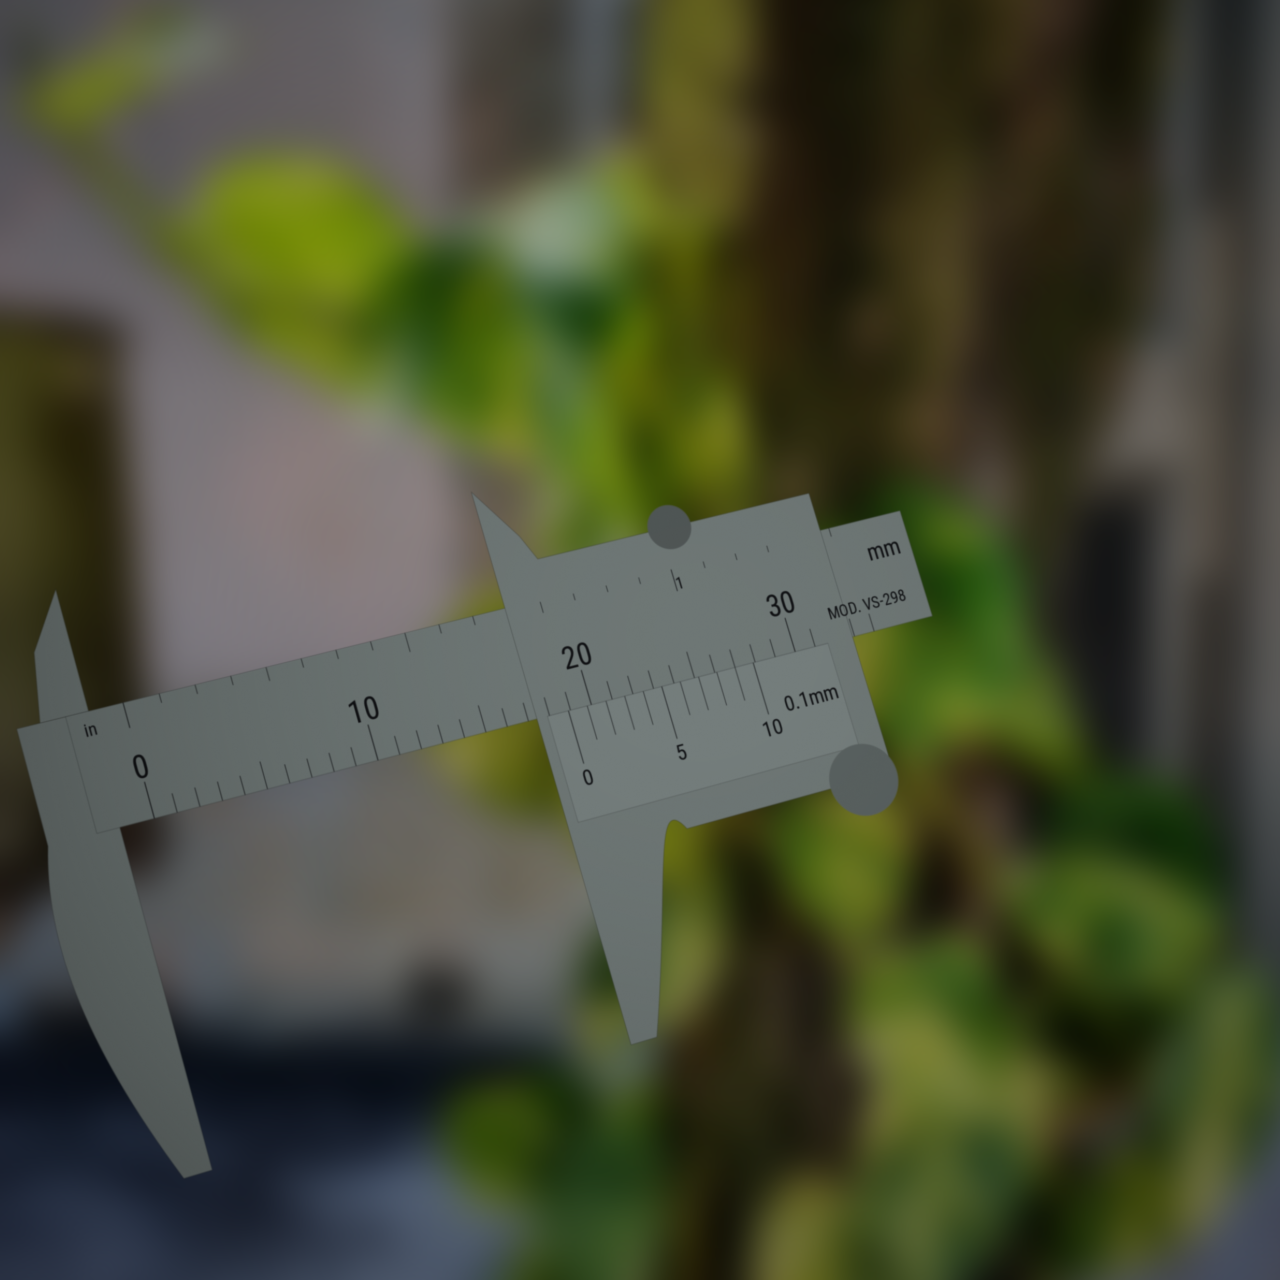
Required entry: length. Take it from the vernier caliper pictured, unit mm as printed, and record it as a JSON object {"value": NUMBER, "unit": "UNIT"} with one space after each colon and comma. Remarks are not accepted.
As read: {"value": 18.9, "unit": "mm"}
